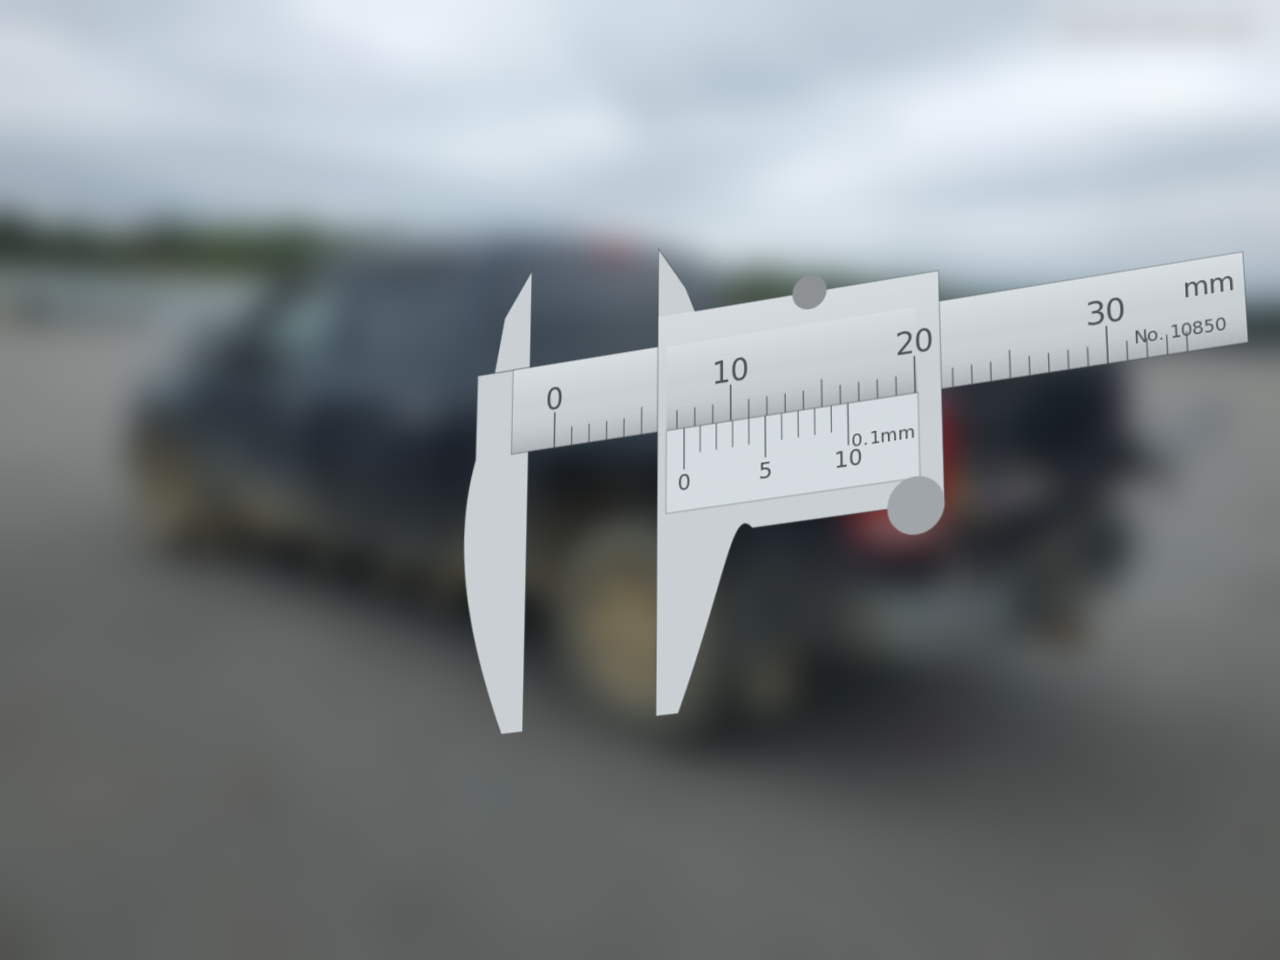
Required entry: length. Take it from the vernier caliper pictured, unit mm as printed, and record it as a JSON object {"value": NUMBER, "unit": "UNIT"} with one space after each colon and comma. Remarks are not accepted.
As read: {"value": 7.4, "unit": "mm"}
